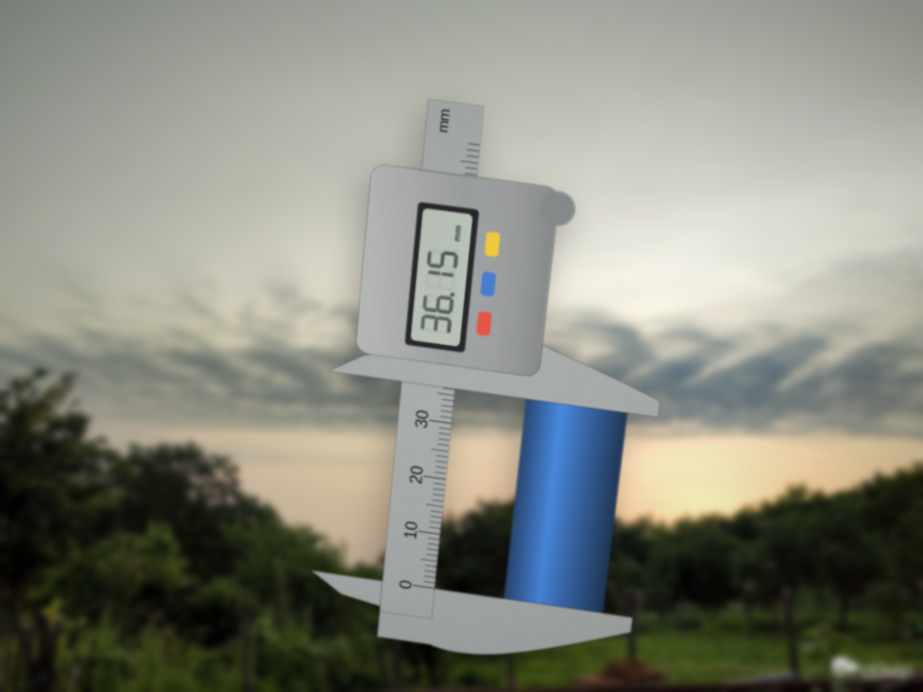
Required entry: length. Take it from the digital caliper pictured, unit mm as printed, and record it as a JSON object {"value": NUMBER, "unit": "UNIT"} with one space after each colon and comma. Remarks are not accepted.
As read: {"value": 36.15, "unit": "mm"}
